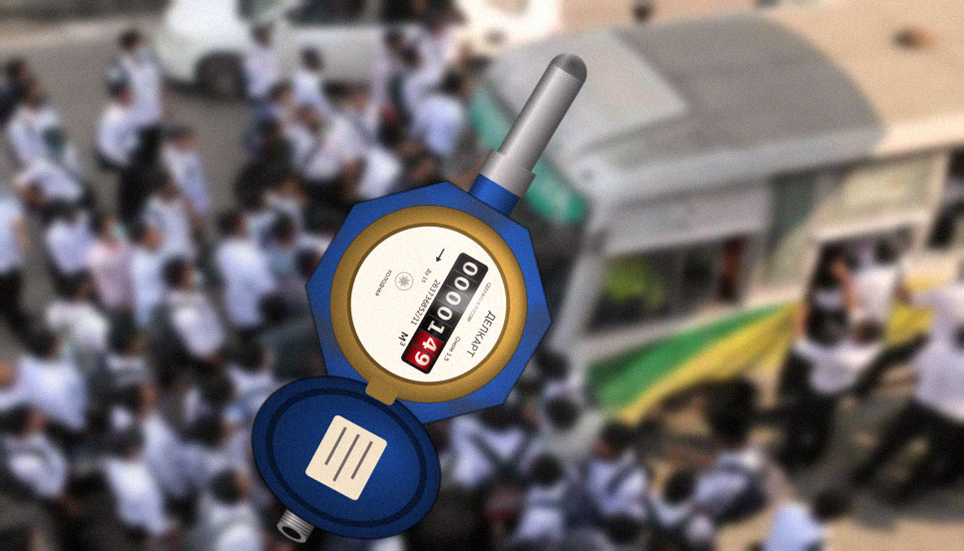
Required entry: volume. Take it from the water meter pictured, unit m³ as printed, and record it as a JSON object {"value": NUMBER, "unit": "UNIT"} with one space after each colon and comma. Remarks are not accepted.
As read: {"value": 1.49, "unit": "m³"}
